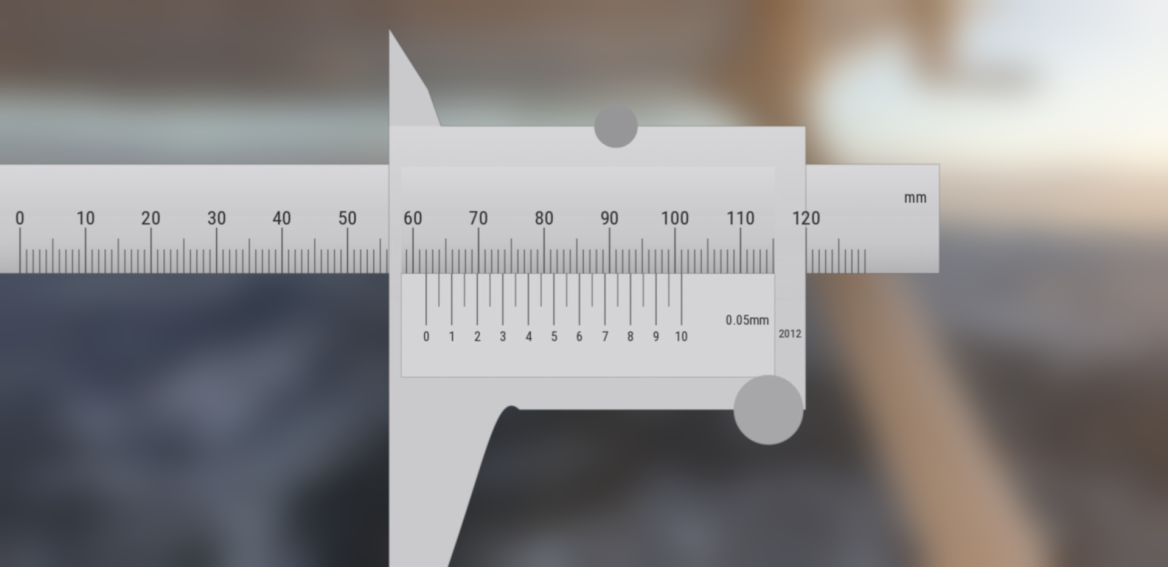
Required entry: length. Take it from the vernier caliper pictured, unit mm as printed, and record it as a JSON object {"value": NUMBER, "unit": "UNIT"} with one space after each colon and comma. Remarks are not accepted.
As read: {"value": 62.0, "unit": "mm"}
